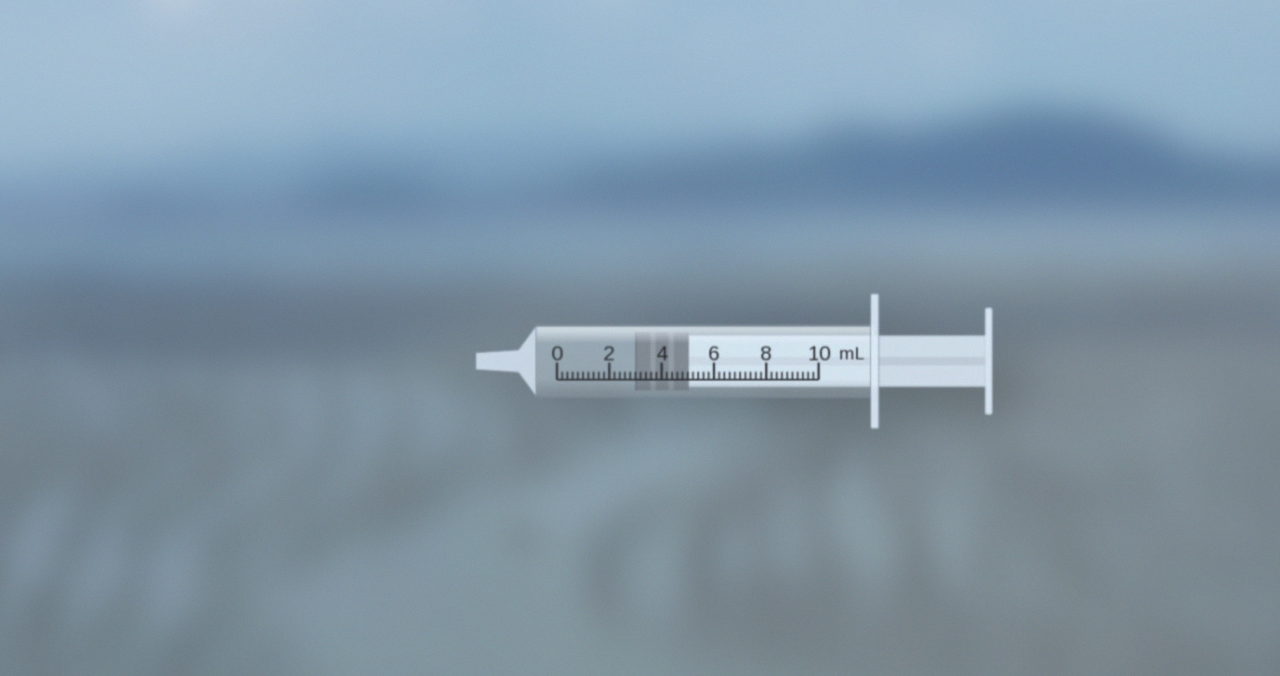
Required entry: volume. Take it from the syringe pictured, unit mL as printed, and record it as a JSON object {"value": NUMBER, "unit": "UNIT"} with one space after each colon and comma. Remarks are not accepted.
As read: {"value": 3, "unit": "mL"}
